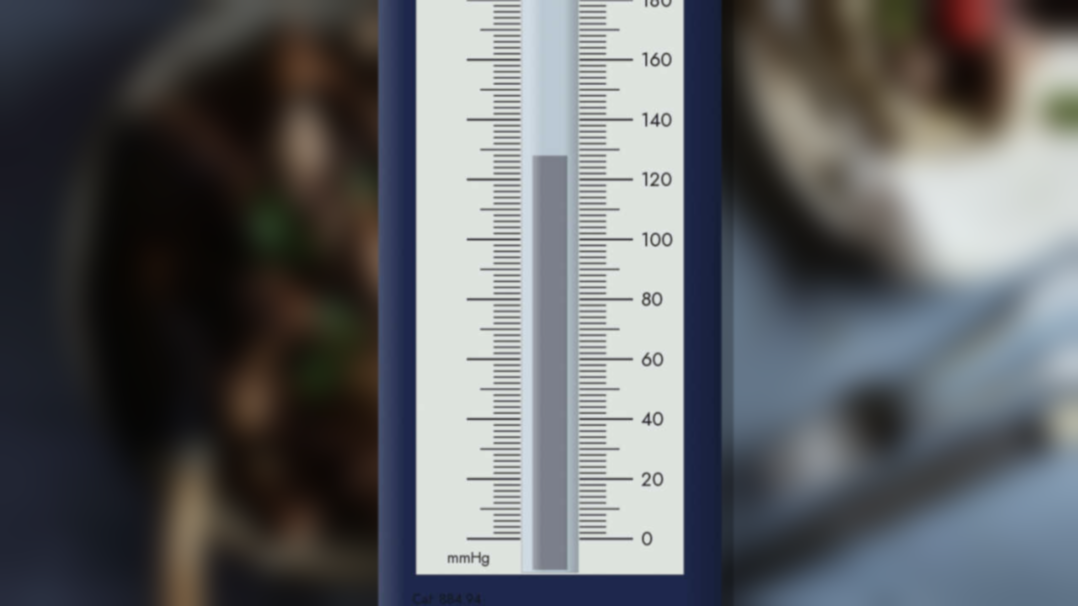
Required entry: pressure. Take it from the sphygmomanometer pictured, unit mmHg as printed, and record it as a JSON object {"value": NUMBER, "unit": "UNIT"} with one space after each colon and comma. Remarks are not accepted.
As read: {"value": 128, "unit": "mmHg"}
